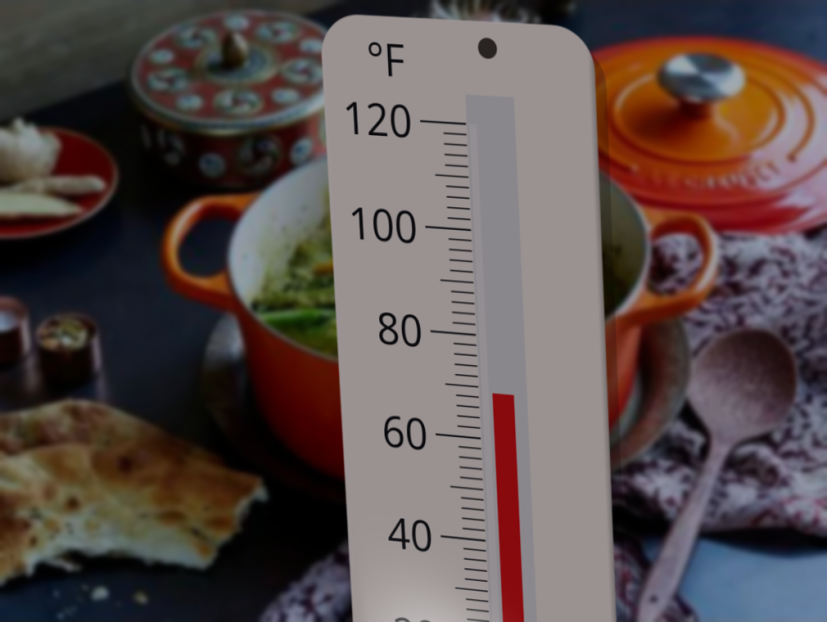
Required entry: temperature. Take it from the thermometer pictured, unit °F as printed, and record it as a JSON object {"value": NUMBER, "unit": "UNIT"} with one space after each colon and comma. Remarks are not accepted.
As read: {"value": 69, "unit": "°F"}
